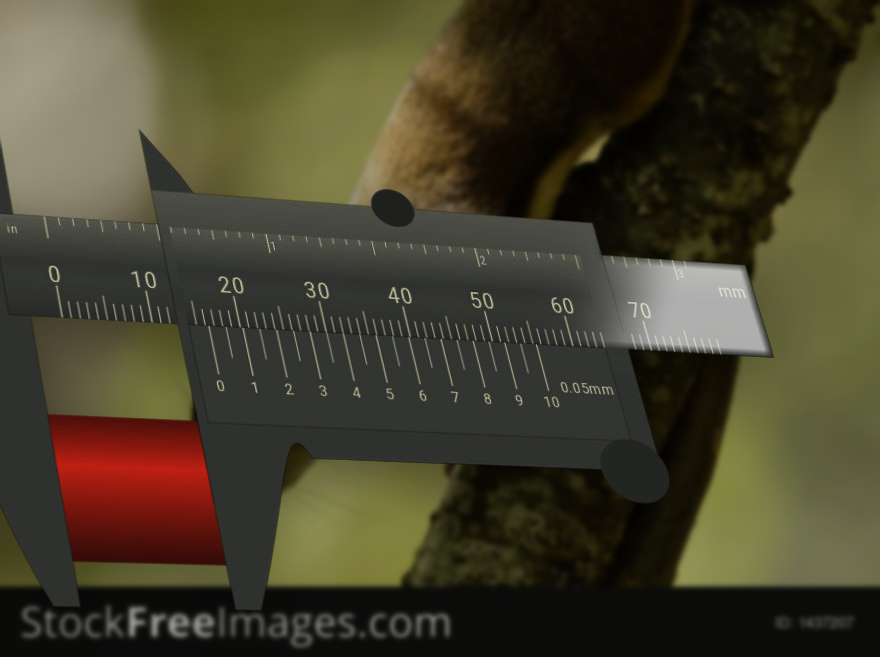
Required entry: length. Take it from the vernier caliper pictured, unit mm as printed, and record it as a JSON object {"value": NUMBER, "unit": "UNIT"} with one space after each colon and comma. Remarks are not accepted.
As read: {"value": 16.4, "unit": "mm"}
